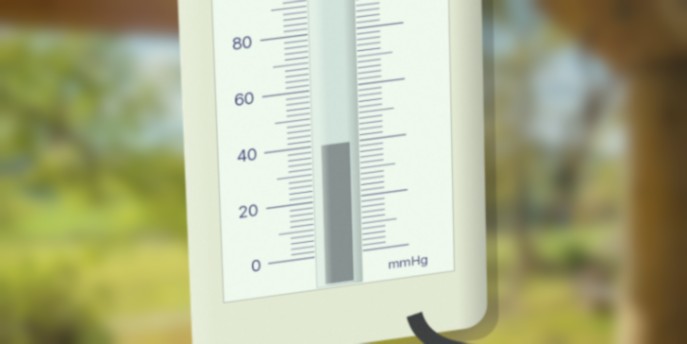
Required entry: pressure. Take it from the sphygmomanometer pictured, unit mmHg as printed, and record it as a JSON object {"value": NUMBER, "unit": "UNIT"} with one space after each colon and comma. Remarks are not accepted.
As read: {"value": 40, "unit": "mmHg"}
